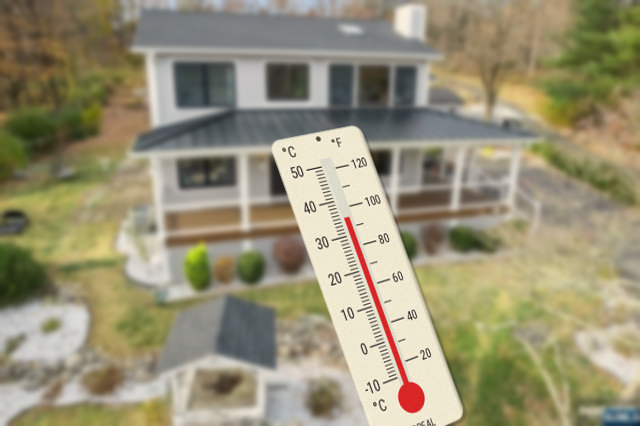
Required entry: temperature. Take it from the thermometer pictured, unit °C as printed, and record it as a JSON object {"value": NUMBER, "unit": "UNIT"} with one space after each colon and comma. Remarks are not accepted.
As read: {"value": 35, "unit": "°C"}
